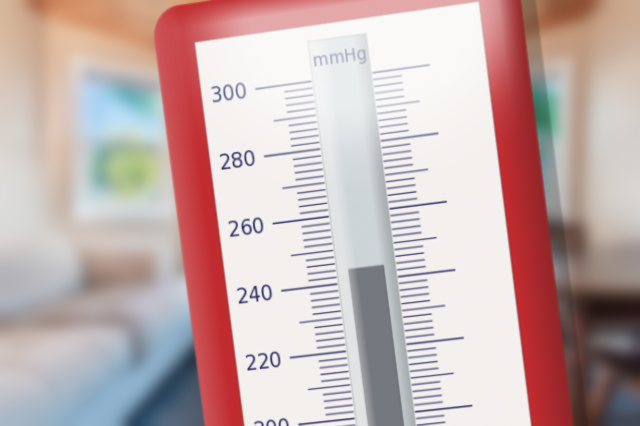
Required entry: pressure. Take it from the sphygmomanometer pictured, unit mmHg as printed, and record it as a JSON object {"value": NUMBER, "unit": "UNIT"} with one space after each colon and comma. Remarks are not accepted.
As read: {"value": 244, "unit": "mmHg"}
